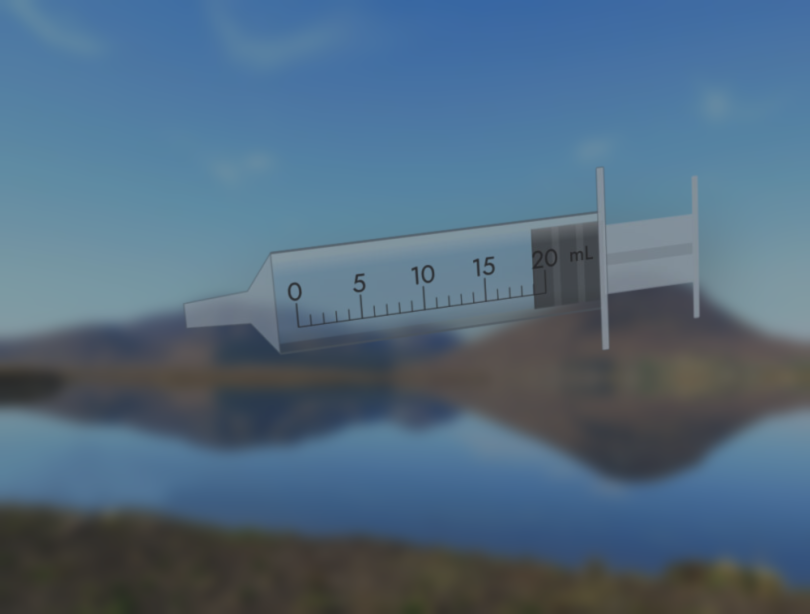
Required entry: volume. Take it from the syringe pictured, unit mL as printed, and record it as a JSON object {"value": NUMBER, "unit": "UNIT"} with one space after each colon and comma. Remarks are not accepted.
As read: {"value": 19, "unit": "mL"}
